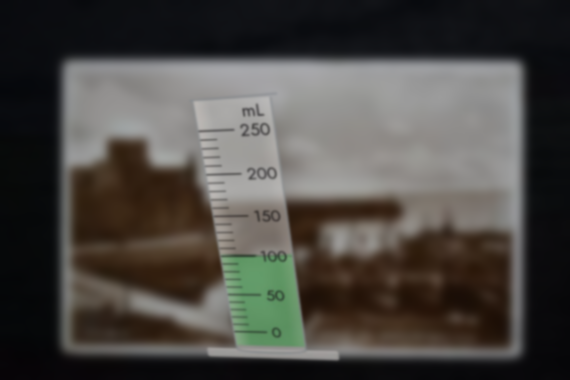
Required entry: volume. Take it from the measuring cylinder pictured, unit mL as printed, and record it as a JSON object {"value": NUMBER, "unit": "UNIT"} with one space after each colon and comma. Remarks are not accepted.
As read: {"value": 100, "unit": "mL"}
